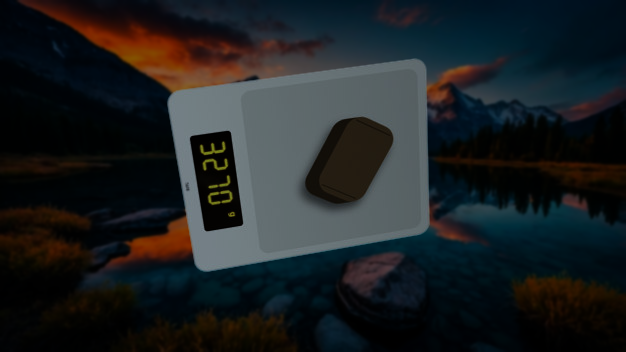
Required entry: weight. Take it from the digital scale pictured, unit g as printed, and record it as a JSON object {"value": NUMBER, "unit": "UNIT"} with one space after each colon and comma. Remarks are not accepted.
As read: {"value": 3270, "unit": "g"}
